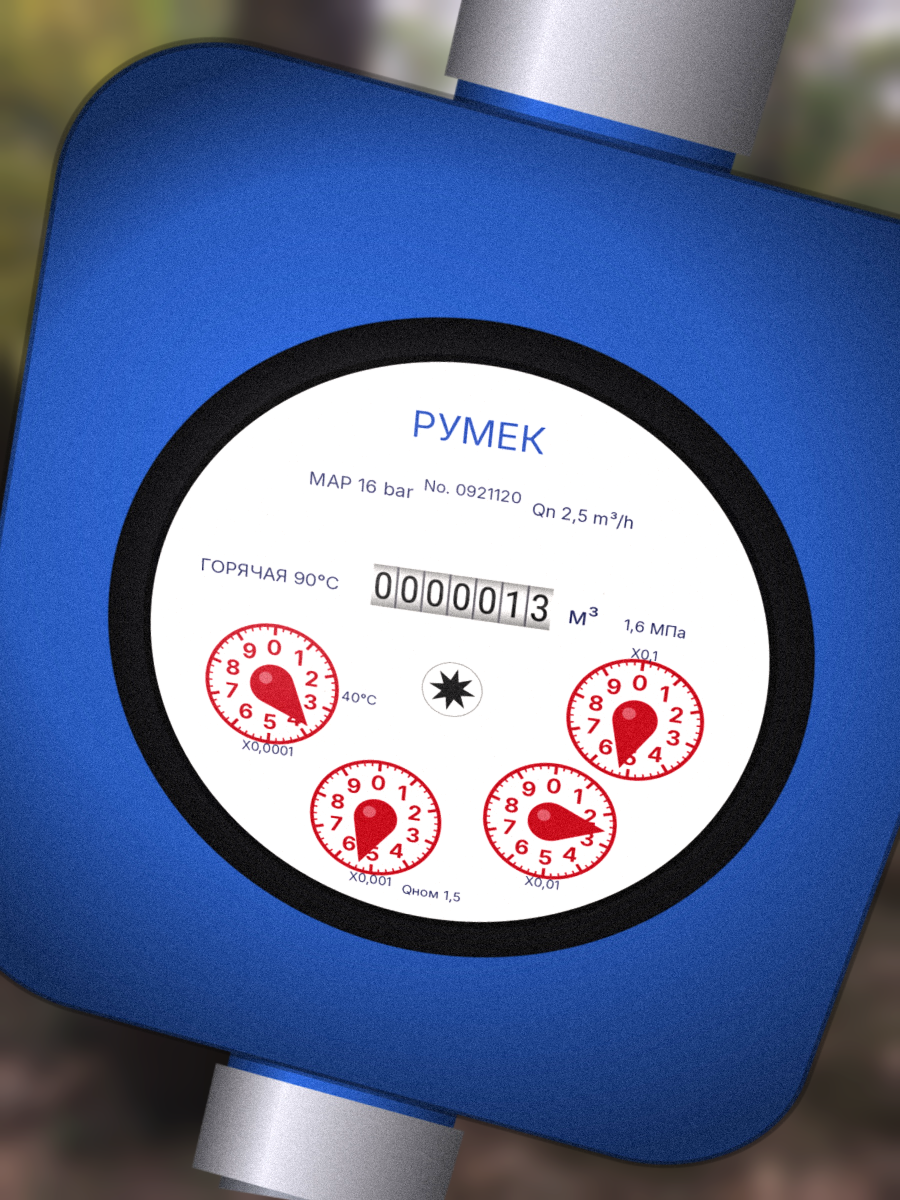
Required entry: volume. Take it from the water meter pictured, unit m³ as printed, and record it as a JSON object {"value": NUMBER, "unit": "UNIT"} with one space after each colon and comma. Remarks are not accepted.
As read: {"value": 13.5253, "unit": "m³"}
